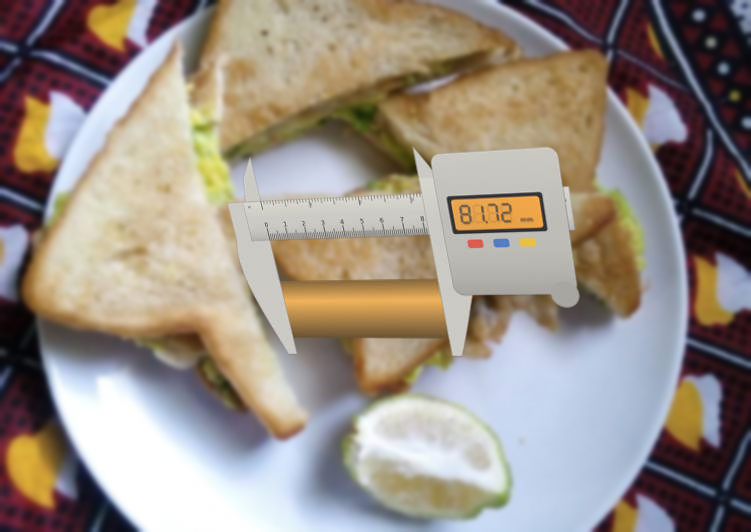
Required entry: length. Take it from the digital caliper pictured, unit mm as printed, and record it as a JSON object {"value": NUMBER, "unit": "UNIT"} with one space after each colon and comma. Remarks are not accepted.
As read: {"value": 81.72, "unit": "mm"}
